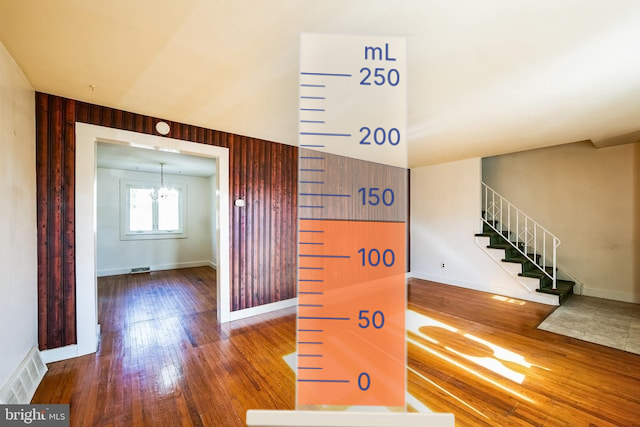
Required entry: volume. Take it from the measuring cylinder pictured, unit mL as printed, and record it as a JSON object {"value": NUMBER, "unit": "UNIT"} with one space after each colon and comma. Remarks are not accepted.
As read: {"value": 130, "unit": "mL"}
